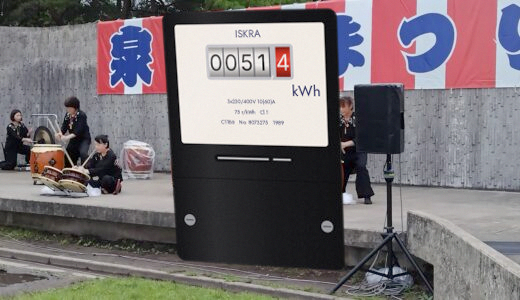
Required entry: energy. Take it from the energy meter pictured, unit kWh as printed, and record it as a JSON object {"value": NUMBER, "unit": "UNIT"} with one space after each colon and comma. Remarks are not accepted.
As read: {"value": 51.4, "unit": "kWh"}
